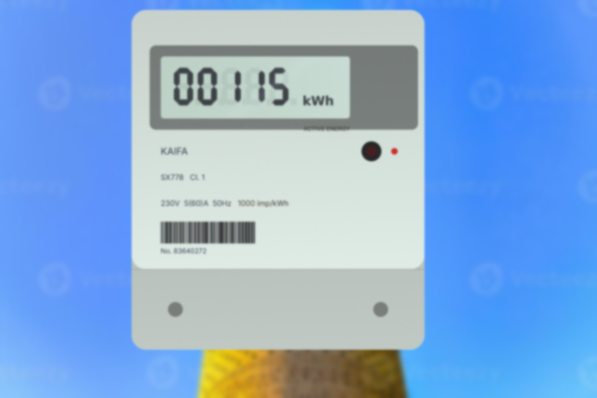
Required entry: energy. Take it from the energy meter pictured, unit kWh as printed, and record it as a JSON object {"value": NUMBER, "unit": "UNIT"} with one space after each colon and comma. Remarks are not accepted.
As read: {"value": 115, "unit": "kWh"}
